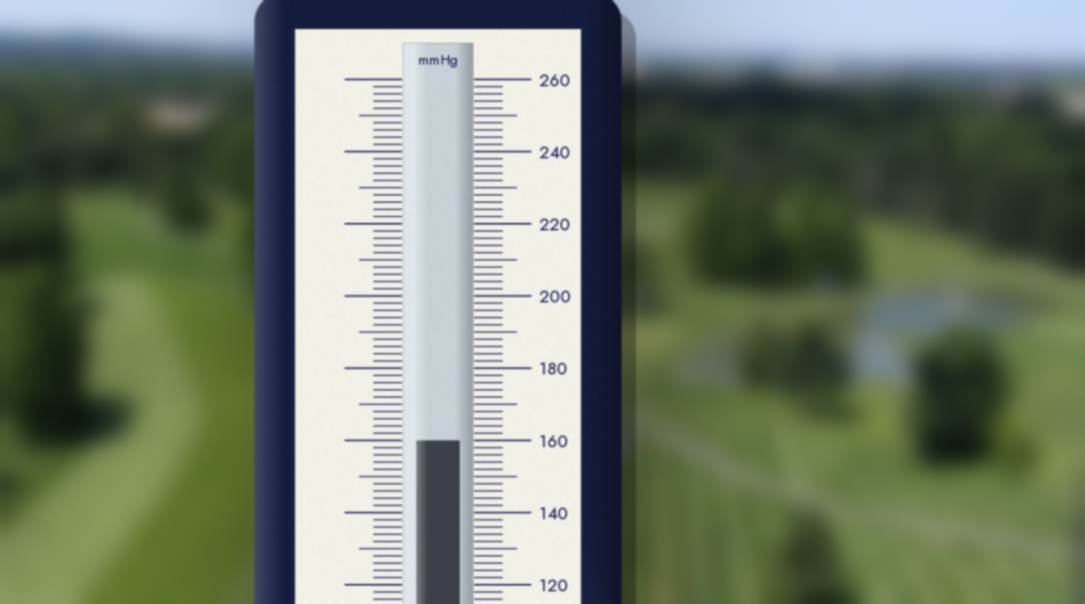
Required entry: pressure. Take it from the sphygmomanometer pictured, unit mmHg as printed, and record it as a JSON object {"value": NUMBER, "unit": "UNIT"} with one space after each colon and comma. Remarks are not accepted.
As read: {"value": 160, "unit": "mmHg"}
